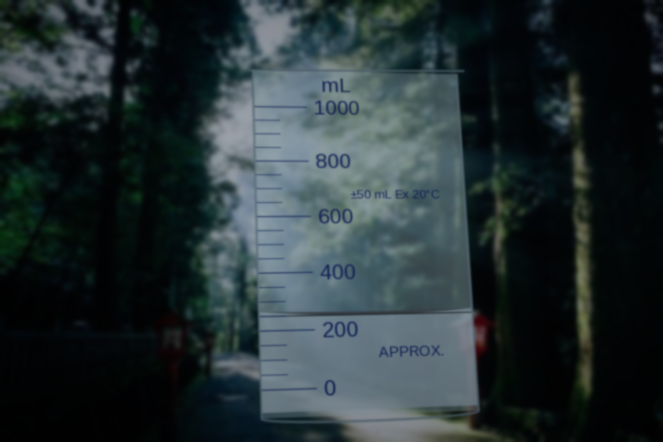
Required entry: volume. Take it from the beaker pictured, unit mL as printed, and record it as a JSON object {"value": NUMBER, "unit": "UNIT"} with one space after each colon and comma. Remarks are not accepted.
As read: {"value": 250, "unit": "mL"}
